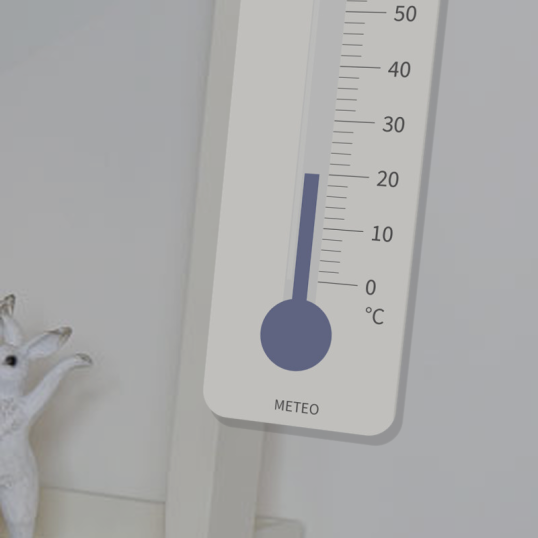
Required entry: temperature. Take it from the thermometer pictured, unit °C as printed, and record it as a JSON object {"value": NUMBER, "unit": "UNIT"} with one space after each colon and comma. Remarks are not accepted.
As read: {"value": 20, "unit": "°C"}
